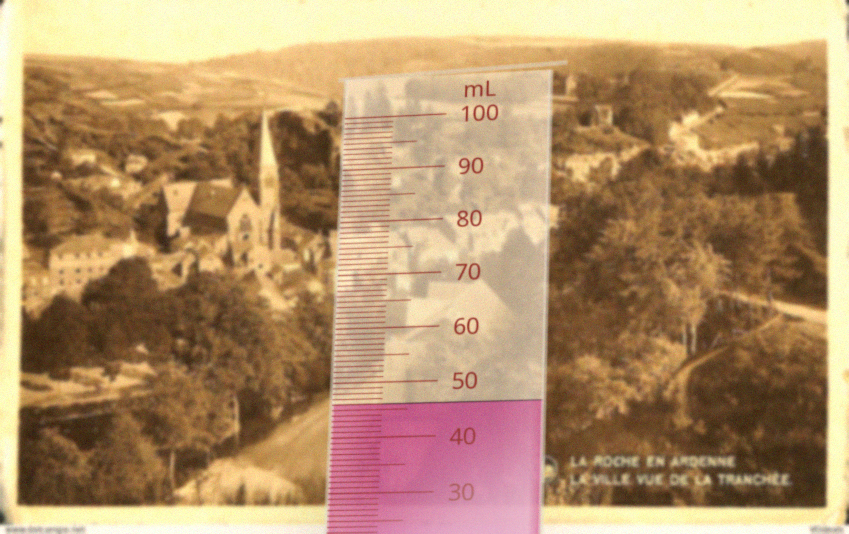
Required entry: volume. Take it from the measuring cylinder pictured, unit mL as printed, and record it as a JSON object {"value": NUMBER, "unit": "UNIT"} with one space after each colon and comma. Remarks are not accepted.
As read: {"value": 46, "unit": "mL"}
